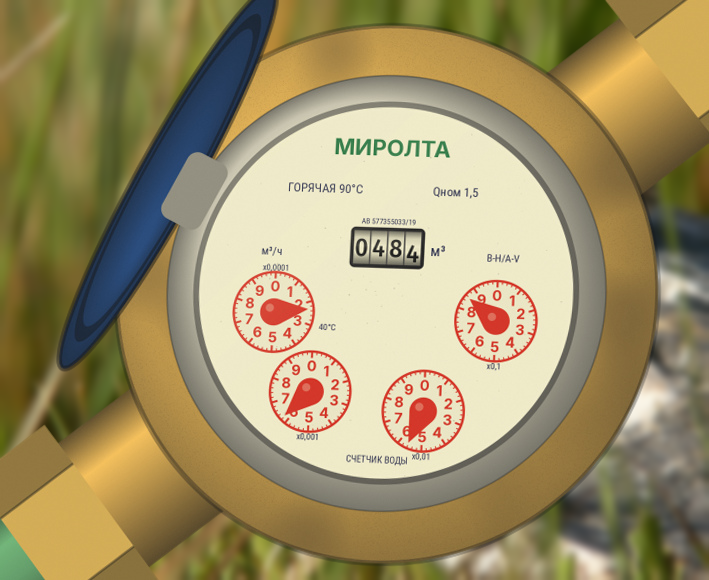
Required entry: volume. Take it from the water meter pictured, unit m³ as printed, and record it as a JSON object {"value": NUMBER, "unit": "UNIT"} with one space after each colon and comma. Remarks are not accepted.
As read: {"value": 483.8562, "unit": "m³"}
